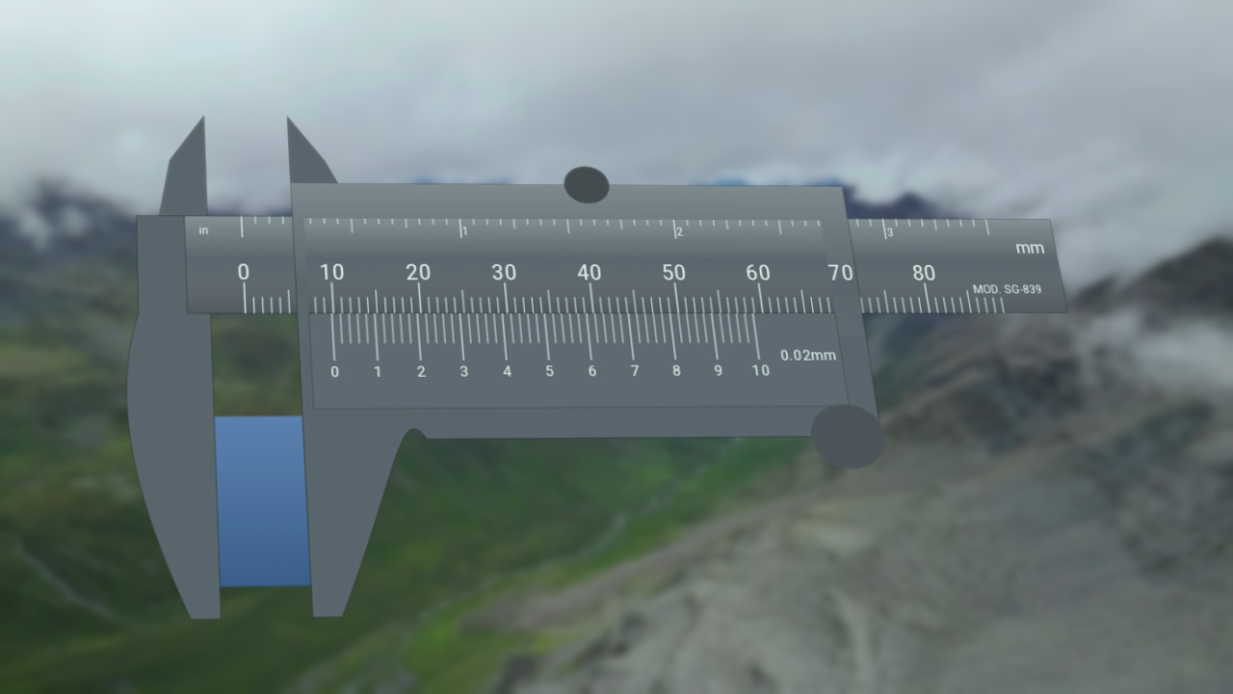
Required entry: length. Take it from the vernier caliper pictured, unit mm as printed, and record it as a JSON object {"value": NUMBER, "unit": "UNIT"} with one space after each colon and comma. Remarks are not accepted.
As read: {"value": 9.8, "unit": "mm"}
